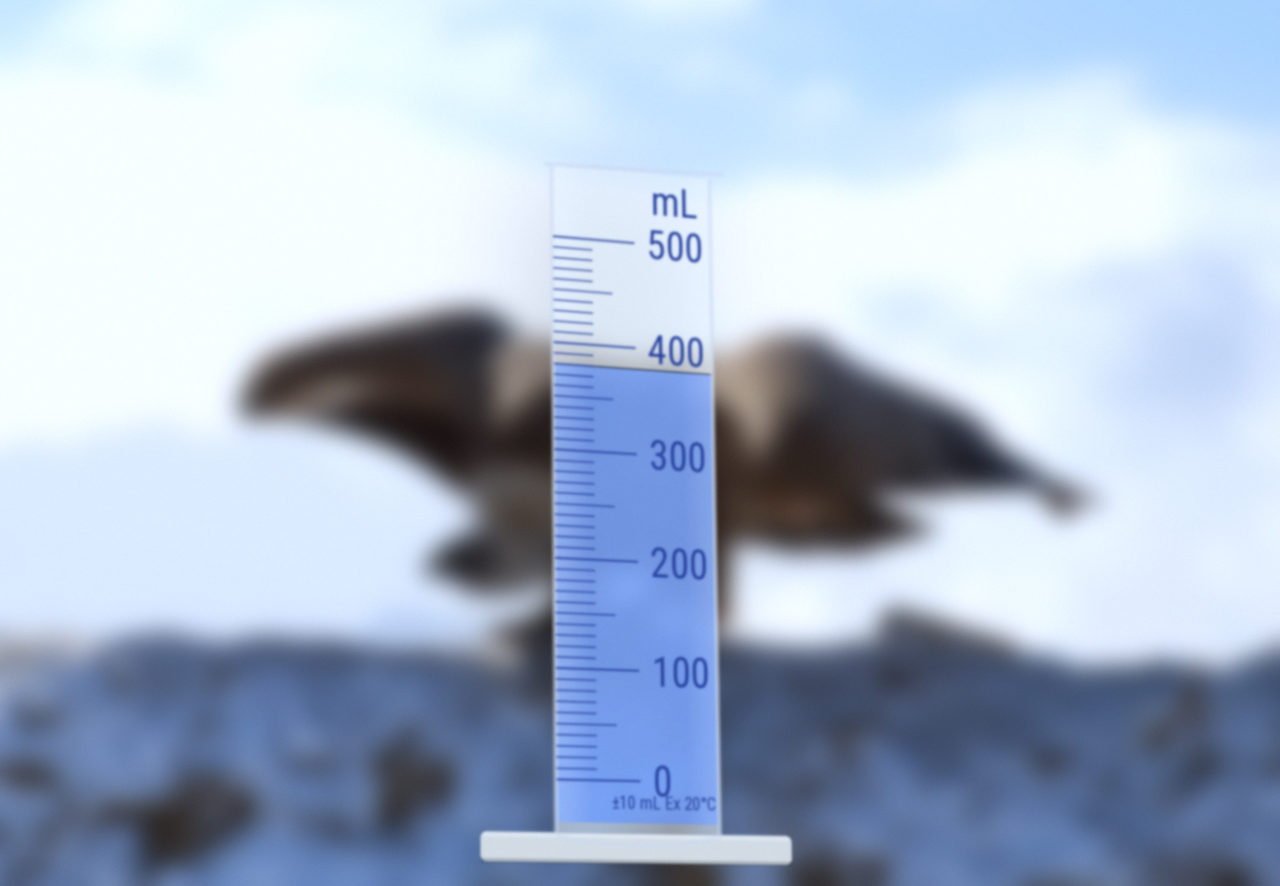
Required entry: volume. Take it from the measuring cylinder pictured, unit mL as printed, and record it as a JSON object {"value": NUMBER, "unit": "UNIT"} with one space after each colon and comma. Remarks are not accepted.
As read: {"value": 380, "unit": "mL"}
